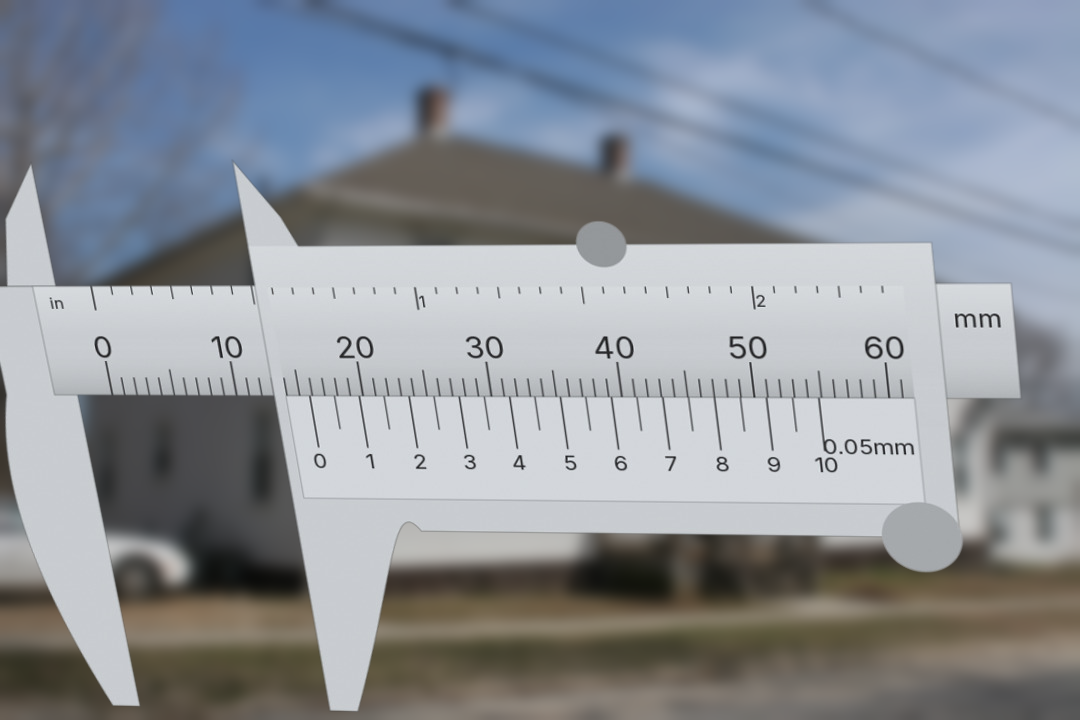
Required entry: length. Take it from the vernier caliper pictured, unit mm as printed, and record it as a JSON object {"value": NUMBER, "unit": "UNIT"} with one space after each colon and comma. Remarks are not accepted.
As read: {"value": 15.8, "unit": "mm"}
